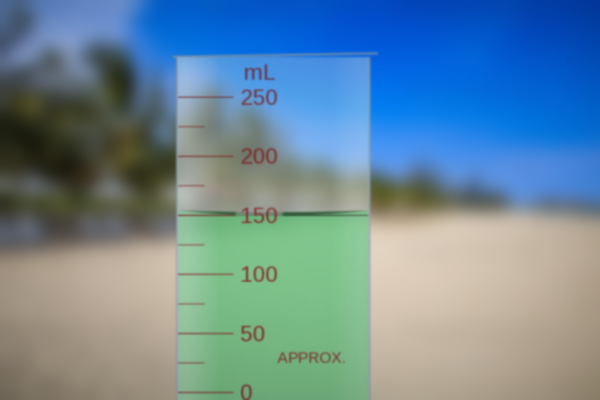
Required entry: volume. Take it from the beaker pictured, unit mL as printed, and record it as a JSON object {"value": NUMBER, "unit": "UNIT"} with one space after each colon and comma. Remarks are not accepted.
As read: {"value": 150, "unit": "mL"}
